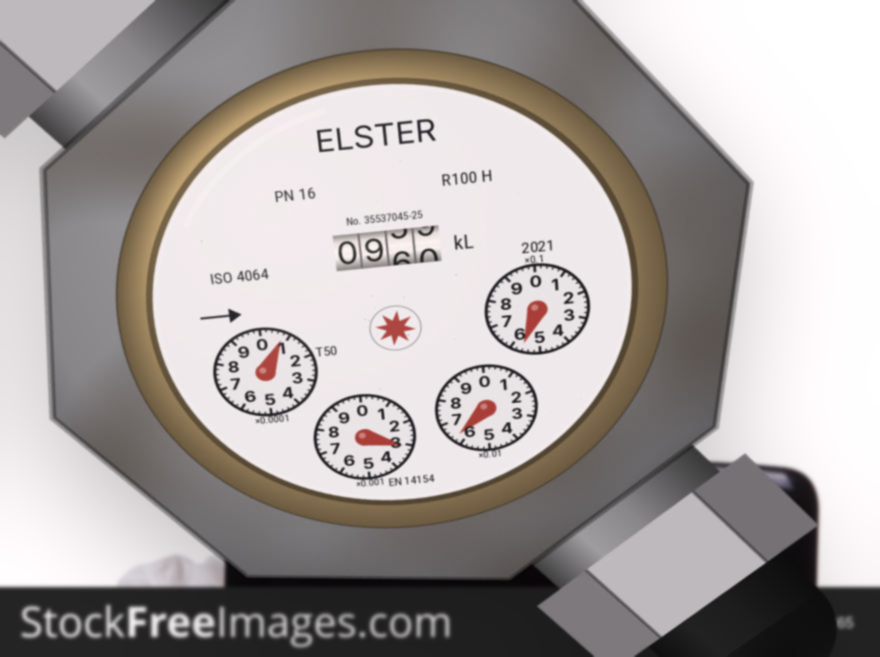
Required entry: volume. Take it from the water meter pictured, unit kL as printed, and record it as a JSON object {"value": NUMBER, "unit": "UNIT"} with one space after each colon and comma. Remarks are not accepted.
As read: {"value": 959.5630, "unit": "kL"}
